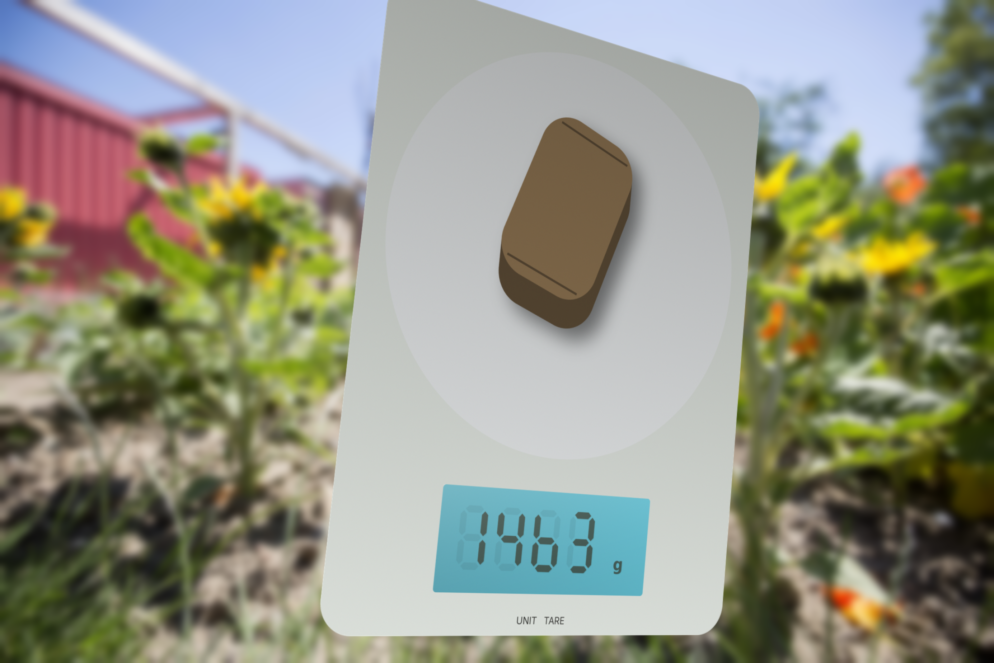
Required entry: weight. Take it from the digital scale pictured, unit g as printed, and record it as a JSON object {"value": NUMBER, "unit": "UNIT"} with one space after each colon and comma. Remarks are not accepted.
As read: {"value": 1463, "unit": "g"}
